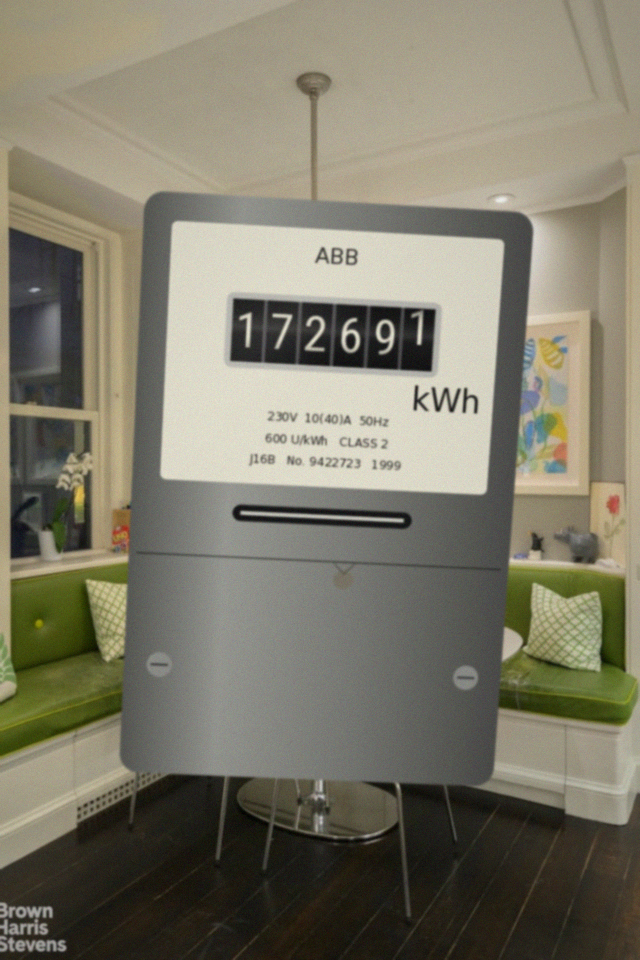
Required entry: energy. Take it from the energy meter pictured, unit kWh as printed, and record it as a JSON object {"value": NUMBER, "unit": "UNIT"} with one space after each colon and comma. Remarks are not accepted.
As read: {"value": 172691, "unit": "kWh"}
